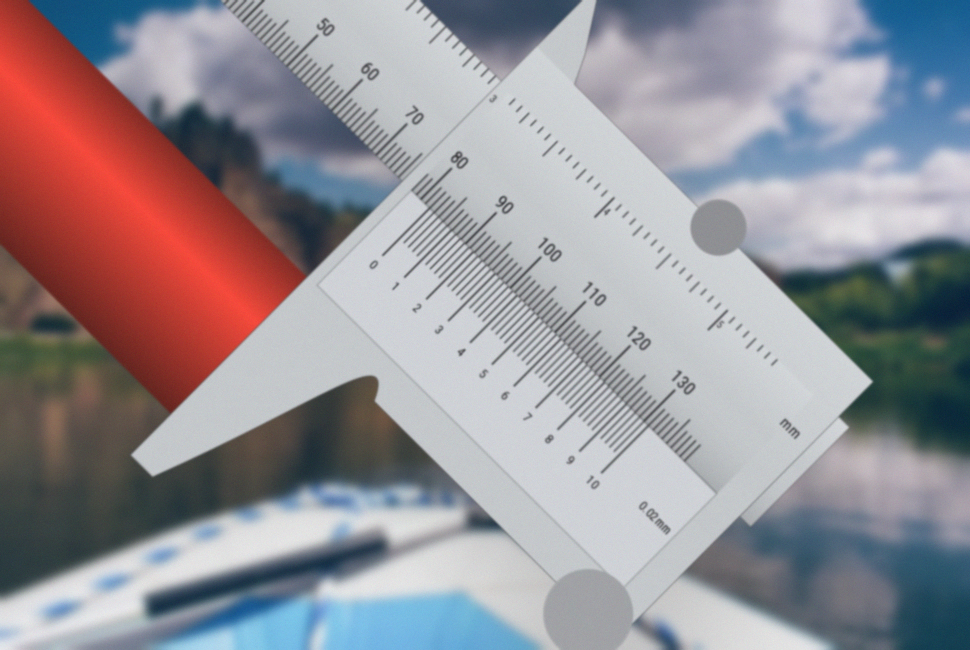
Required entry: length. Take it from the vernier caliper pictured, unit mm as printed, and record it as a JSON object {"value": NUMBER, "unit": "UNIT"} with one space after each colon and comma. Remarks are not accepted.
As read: {"value": 82.0, "unit": "mm"}
